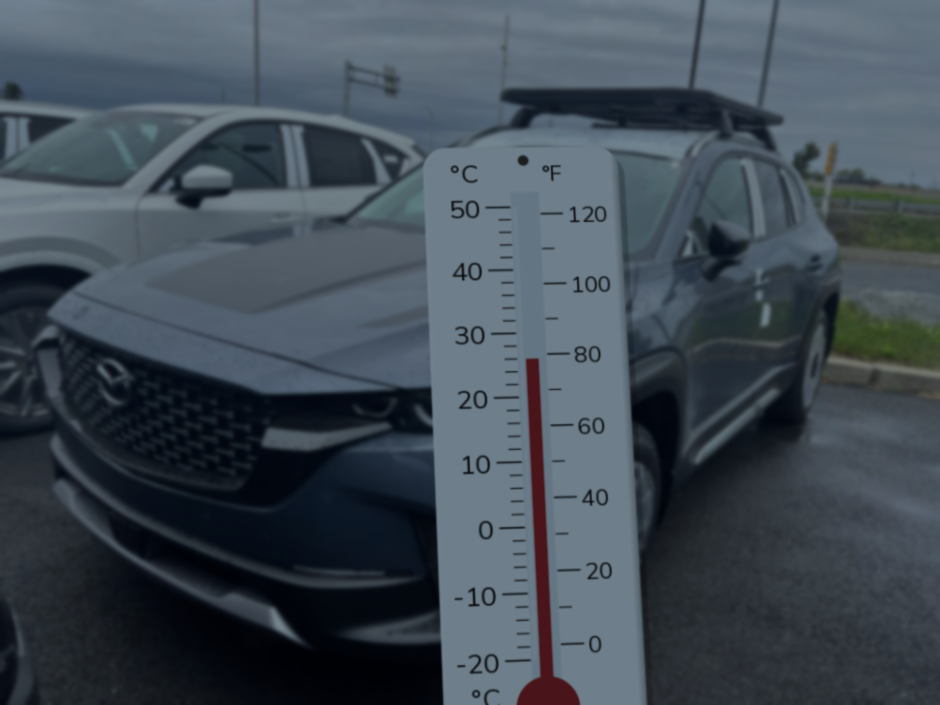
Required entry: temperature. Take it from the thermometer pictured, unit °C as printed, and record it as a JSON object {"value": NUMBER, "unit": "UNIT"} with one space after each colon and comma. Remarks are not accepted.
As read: {"value": 26, "unit": "°C"}
